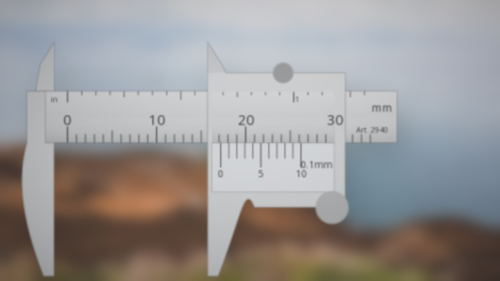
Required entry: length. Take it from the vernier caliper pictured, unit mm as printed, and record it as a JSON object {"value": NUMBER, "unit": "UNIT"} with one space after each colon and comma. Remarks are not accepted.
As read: {"value": 17.2, "unit": "mm"}
